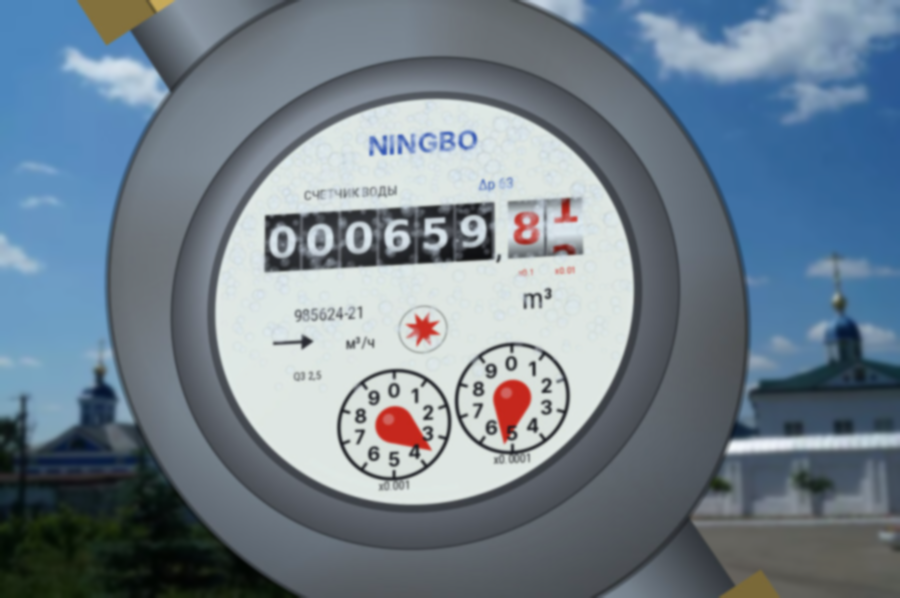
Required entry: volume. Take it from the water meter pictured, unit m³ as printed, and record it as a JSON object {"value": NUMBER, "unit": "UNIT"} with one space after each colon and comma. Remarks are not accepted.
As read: {"value": 659.8135, "unit": "m³"}
